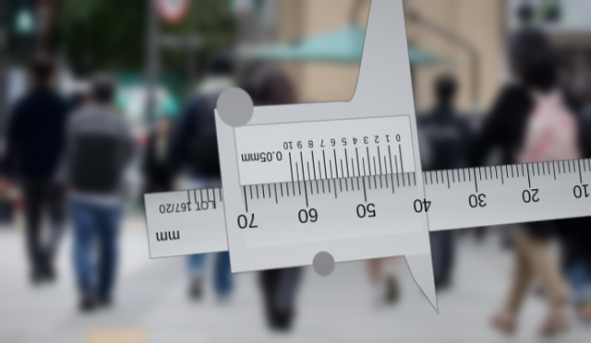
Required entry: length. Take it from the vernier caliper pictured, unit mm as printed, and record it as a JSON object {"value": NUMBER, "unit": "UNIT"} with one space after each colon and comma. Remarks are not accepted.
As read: {"value": 43.0, "unit": "mm"}
